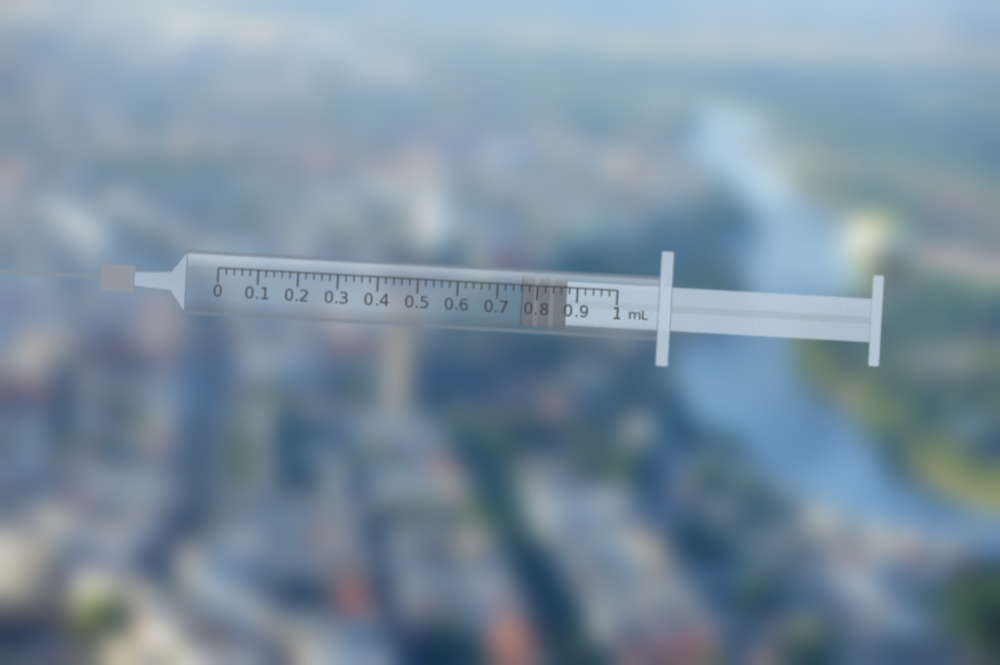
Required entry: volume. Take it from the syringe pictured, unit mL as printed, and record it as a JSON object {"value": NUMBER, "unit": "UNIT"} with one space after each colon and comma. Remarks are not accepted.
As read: {"value": 0.76, "unit": "mL"}
